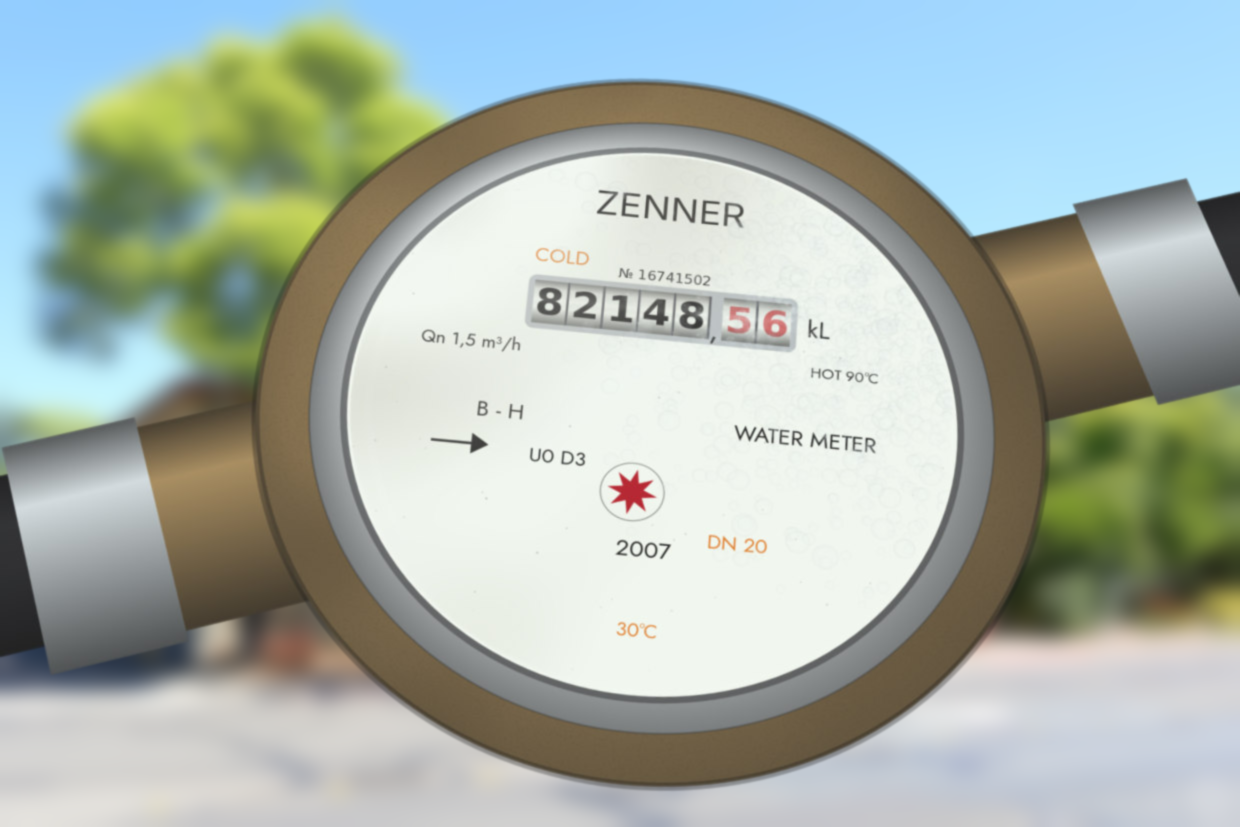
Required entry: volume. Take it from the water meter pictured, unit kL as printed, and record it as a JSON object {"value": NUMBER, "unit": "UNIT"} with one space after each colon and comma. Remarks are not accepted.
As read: {"value": 82148.56, "unit": "kL"}
